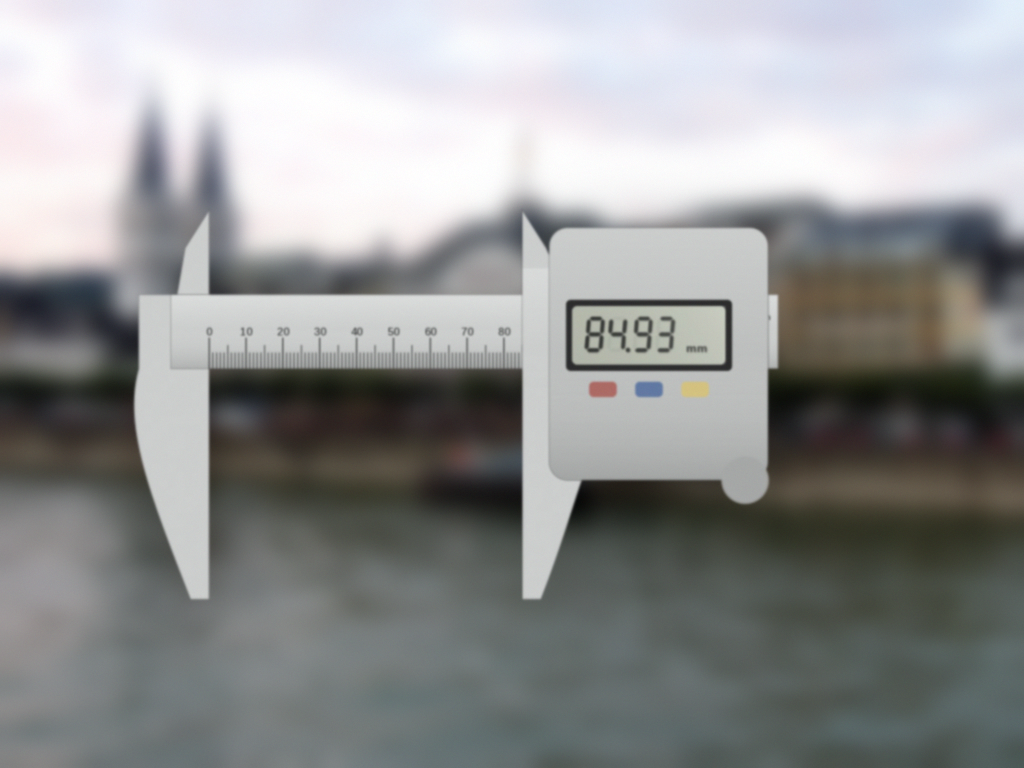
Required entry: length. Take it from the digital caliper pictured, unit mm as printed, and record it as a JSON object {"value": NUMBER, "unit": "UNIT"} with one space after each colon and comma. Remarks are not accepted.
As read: {"value": 84.93, "unit": "mm"}
